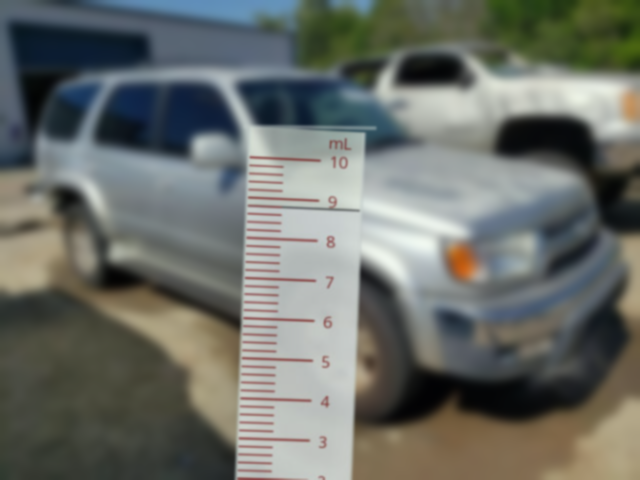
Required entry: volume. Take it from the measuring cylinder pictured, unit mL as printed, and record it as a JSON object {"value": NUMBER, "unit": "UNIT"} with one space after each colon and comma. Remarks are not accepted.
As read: {"value": 8.8, "unit": "mL"}
